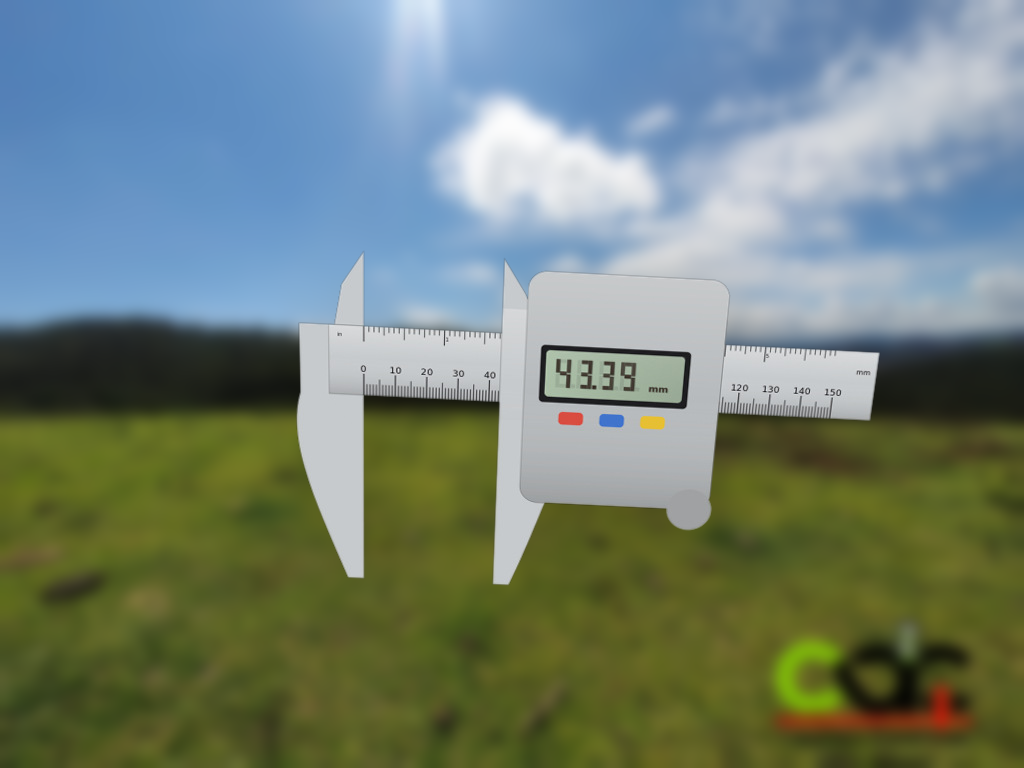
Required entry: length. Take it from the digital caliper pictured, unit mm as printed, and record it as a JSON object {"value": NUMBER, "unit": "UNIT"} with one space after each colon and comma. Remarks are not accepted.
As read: {"value": 43.39, "unit": "mm"}
